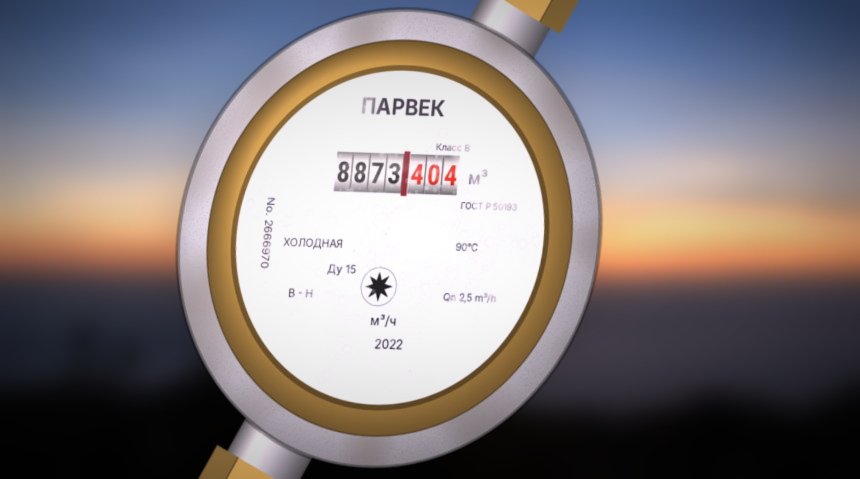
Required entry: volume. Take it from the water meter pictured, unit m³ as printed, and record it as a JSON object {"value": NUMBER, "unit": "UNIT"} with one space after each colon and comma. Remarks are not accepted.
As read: {"value": 8873.404, "unit": "m³"}
